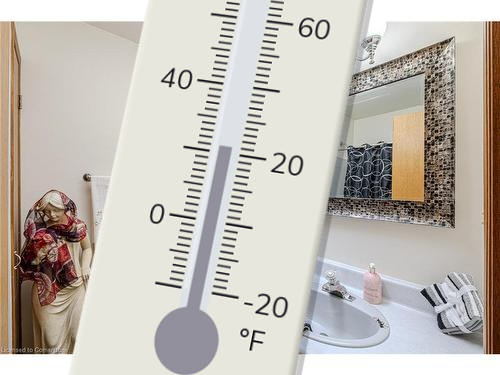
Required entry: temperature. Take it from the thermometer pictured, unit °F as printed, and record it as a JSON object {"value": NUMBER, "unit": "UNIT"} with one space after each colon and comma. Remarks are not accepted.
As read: {"value": 22, "unit": "°F"}
